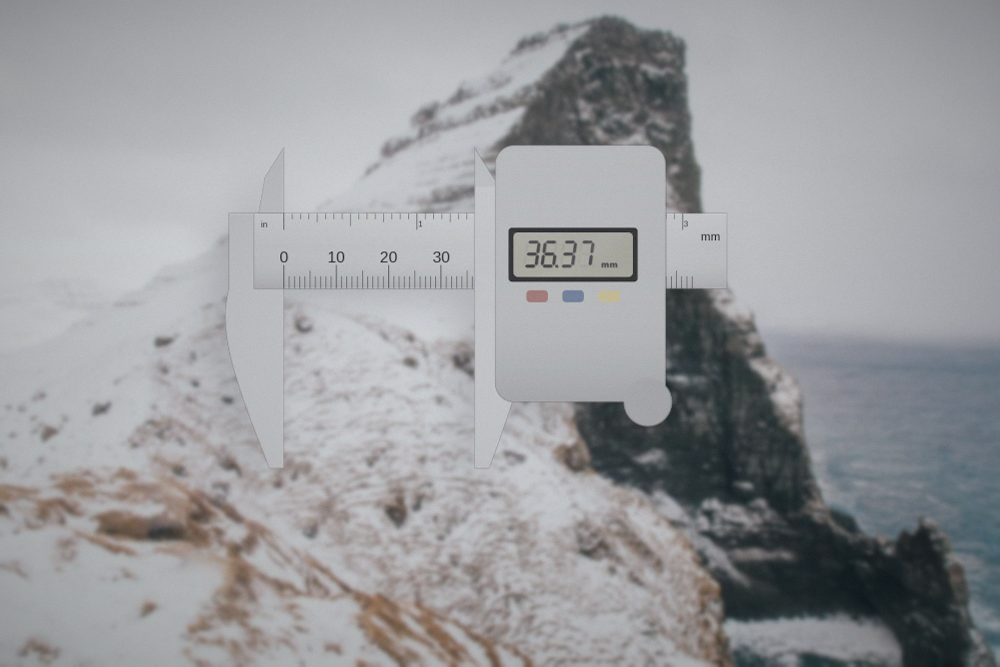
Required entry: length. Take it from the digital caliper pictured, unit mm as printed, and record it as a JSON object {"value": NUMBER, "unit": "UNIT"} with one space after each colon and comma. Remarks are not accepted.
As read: {"value": 36.37, "unit": "mm"}
